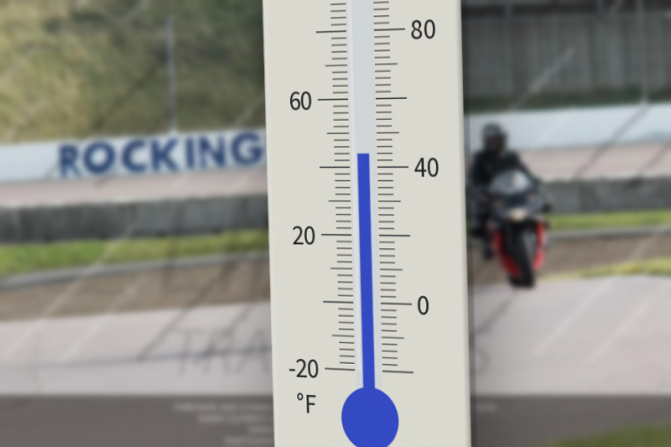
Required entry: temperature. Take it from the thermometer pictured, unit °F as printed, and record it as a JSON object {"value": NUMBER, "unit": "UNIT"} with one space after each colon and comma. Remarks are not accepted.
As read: {"value": 44, "unit": "°F"}
